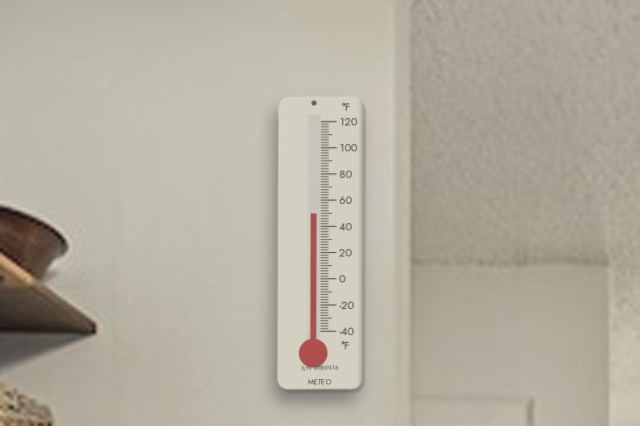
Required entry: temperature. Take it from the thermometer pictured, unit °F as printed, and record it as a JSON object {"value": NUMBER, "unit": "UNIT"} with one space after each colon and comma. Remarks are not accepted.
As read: {"value": 50, "unit": "°F"}
